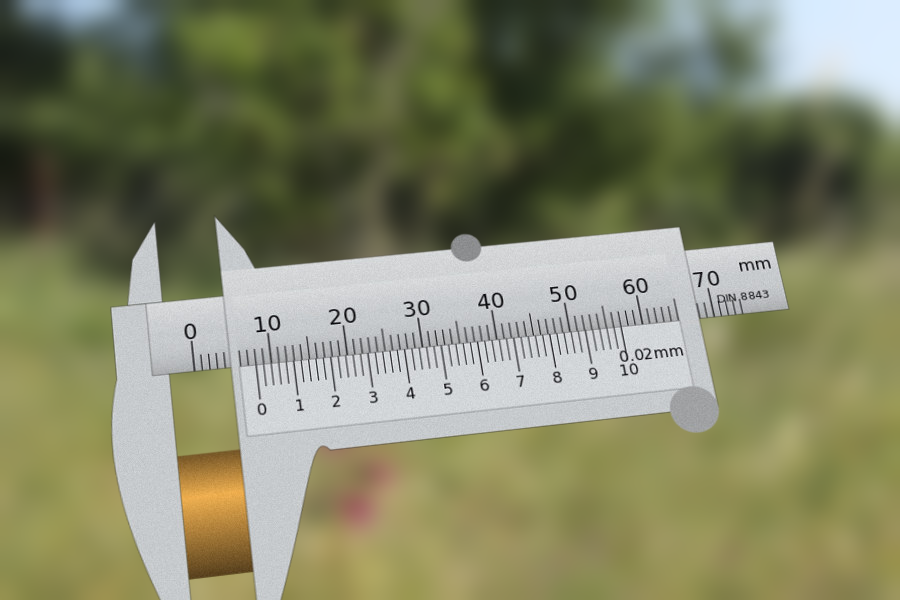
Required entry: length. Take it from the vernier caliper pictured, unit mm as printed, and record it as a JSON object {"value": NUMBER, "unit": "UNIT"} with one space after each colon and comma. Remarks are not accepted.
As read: {"value": 8.0, "unit": "mm"}
